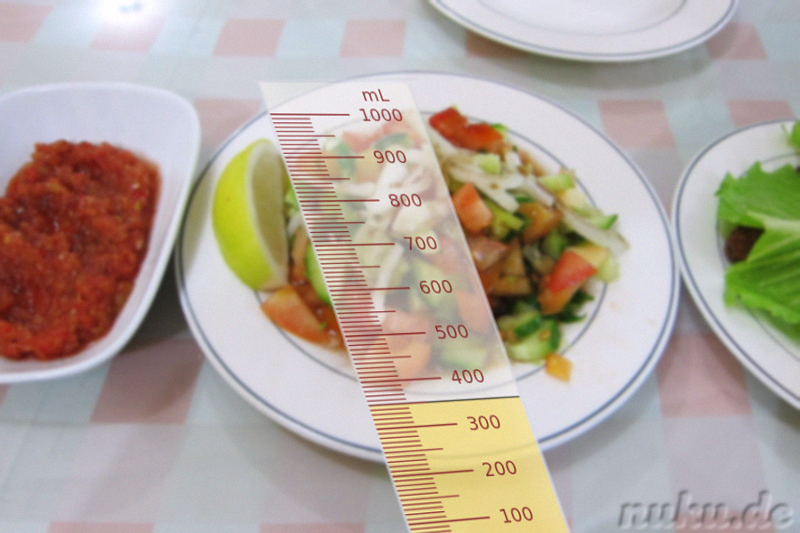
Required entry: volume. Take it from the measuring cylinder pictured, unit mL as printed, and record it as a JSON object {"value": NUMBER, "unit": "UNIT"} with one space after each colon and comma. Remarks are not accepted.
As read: {"value": 350, "unit": "mL"}
